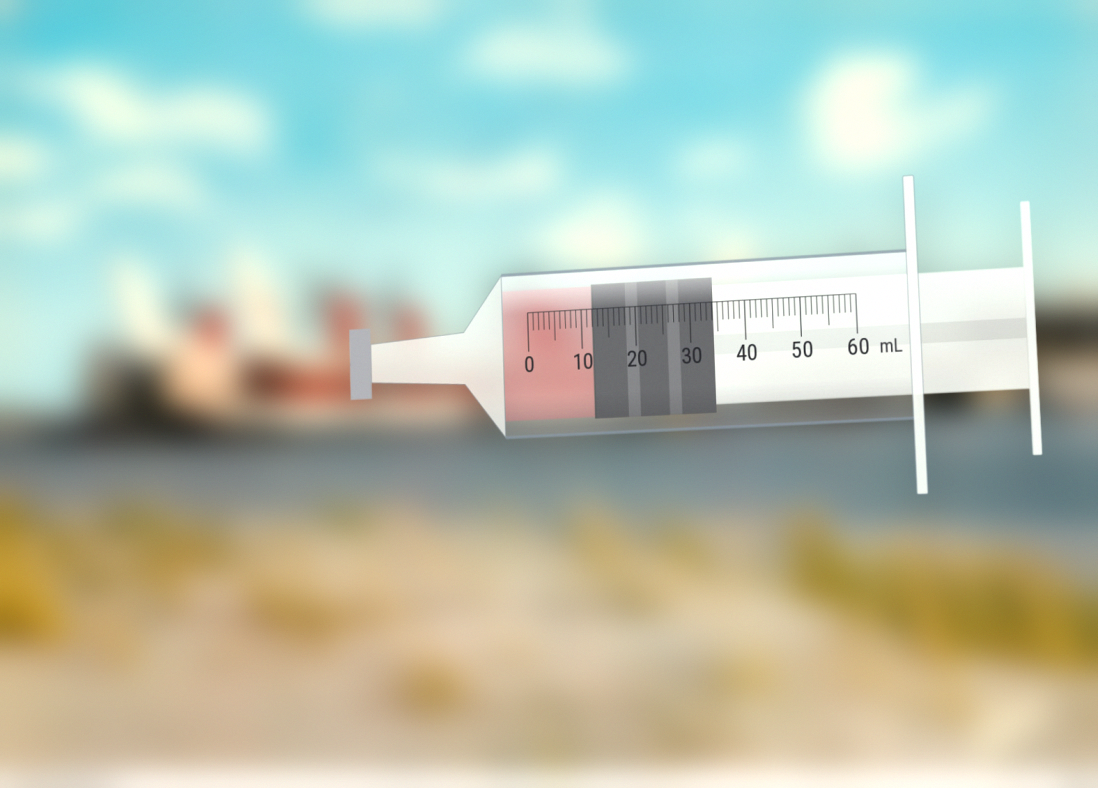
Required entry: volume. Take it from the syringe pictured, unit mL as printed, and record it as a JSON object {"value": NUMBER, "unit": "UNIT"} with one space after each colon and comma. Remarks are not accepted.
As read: {"value": 12, "unit": "mL"}
